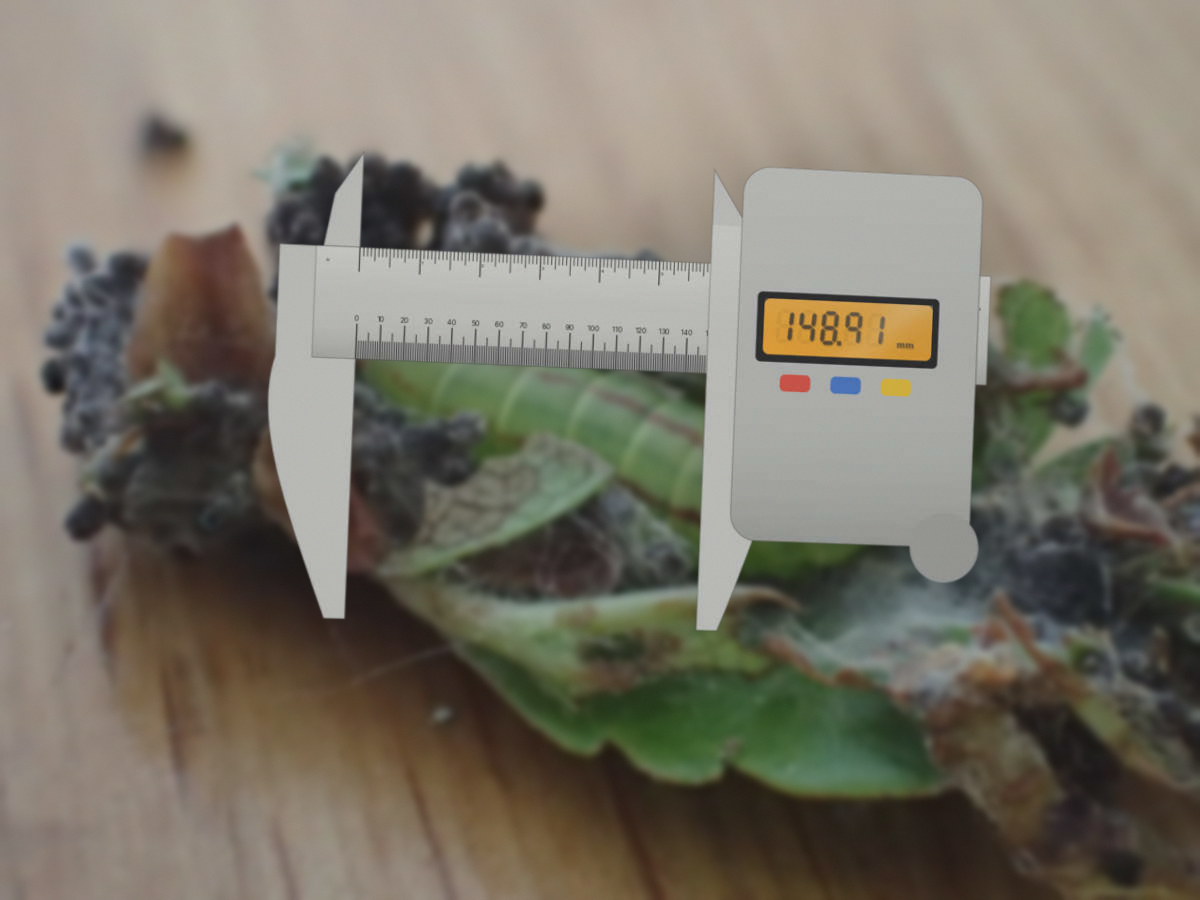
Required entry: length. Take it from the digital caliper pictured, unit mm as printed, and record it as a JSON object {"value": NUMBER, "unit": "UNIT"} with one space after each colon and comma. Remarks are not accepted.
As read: {"value": 148.91, "unit": "mm"}
